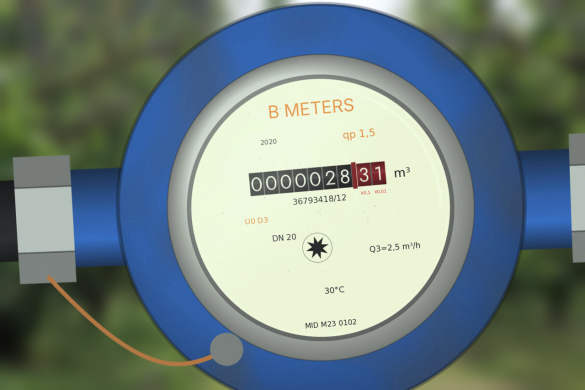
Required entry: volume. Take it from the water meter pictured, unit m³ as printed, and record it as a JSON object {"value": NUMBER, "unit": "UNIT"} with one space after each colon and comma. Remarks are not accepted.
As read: {"value": 28.31, "unit": "m³"}
